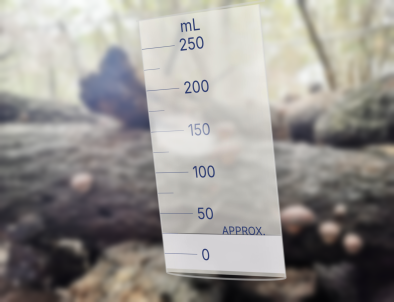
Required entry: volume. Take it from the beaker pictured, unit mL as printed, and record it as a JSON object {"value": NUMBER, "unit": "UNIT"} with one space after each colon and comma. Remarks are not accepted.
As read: {"value": 25, "unit": "mL"}
